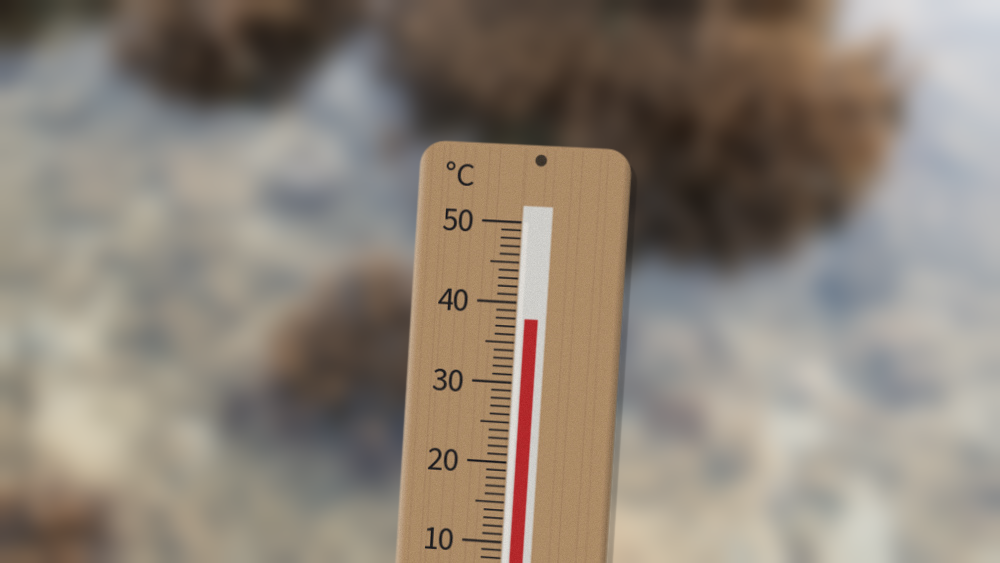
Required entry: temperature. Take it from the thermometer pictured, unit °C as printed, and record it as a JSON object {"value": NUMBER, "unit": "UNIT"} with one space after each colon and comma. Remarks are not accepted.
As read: {"value": 38, "unit": "°C"}
